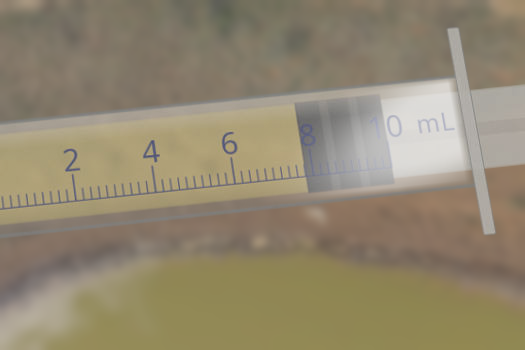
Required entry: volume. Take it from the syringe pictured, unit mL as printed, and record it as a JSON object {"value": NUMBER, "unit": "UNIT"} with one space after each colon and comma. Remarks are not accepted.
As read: {"value": 7.8, "unit": "mL"}
